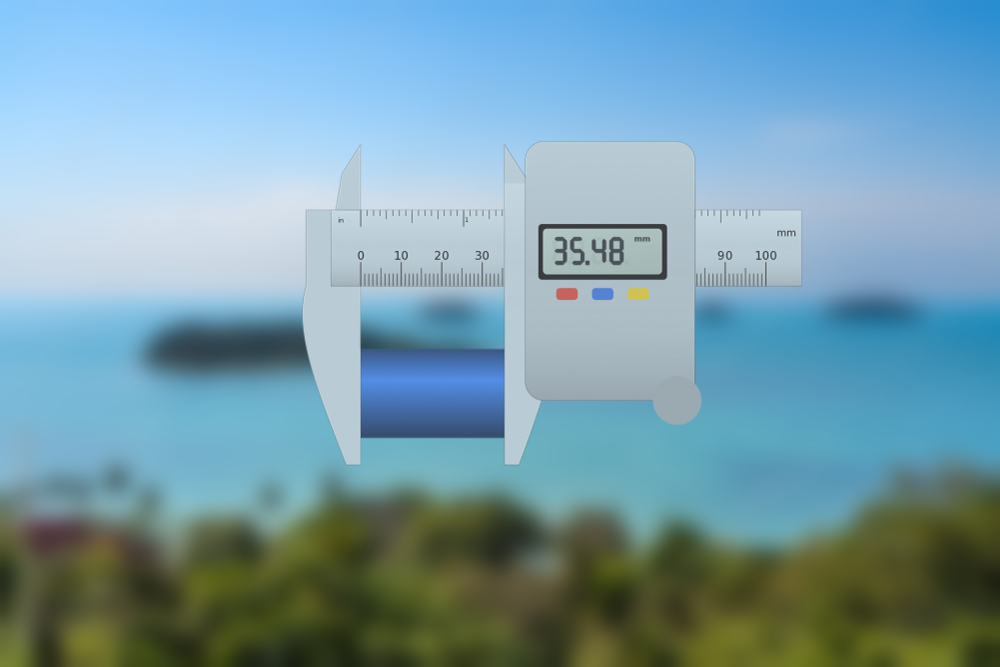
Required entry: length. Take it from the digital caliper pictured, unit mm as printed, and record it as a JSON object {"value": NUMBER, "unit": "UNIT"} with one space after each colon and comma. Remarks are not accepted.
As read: {"value": 35.48, "unit": "mm"}
